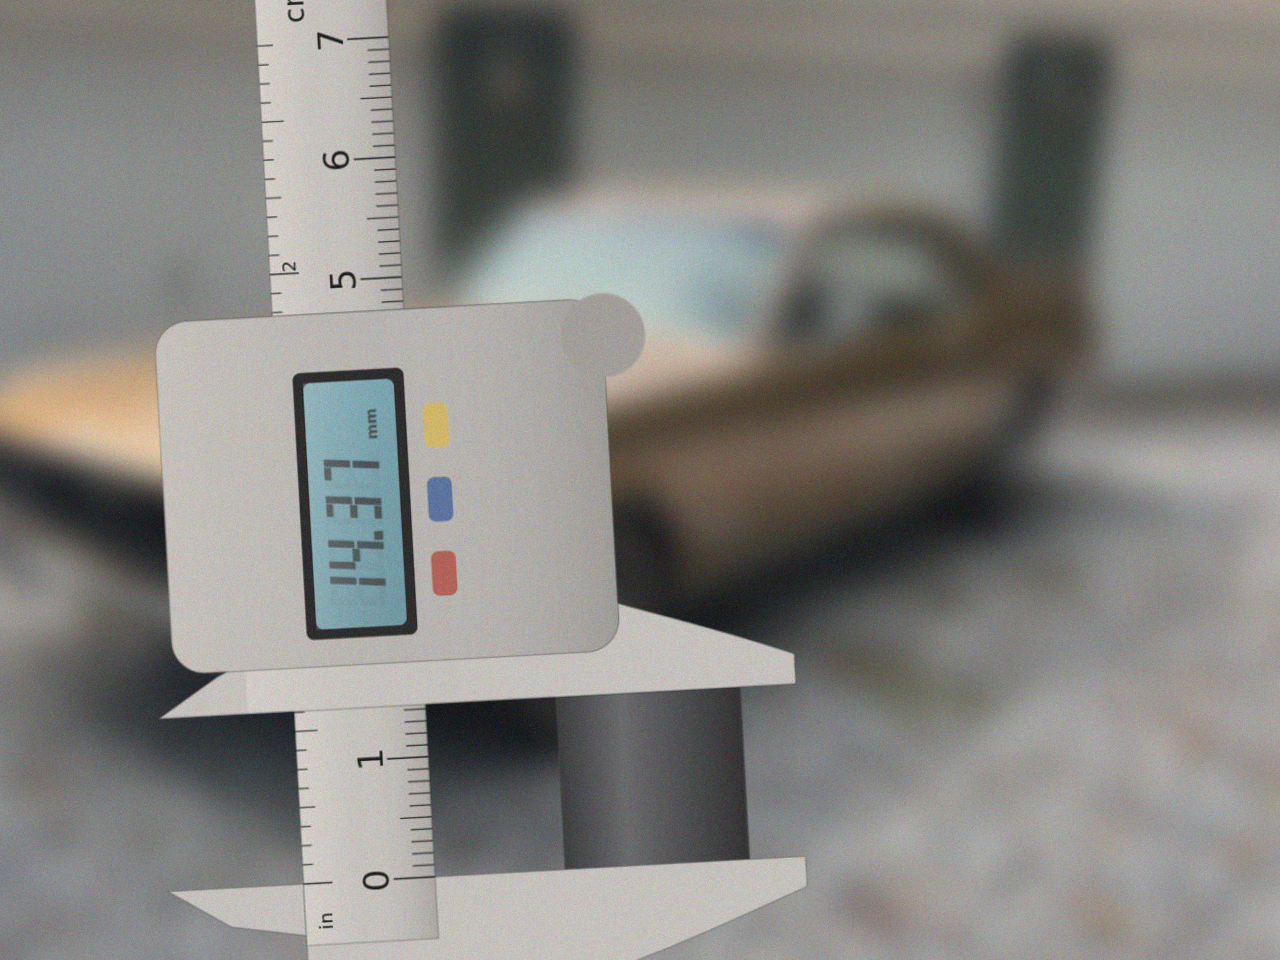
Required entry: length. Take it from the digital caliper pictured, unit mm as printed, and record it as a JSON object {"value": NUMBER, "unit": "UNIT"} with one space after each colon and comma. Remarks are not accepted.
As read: {"value": 14.37, "unit": "mm"}
